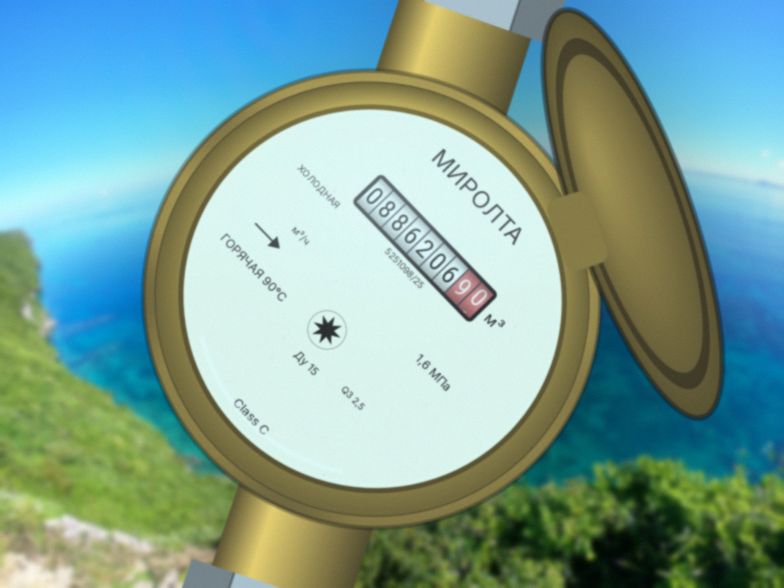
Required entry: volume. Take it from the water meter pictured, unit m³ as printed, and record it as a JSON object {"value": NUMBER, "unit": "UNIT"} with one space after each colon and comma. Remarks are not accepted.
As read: {"value": 886206.90, "unit": "m³"}
